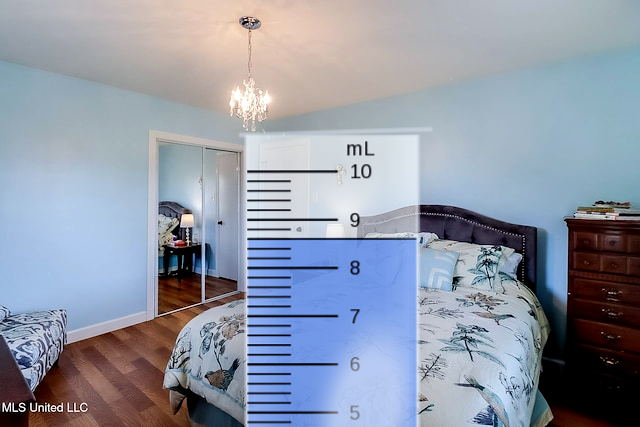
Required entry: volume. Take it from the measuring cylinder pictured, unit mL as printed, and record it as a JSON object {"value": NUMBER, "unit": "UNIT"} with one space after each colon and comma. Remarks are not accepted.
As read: {"value": 8.6, "unit": "mL"}
